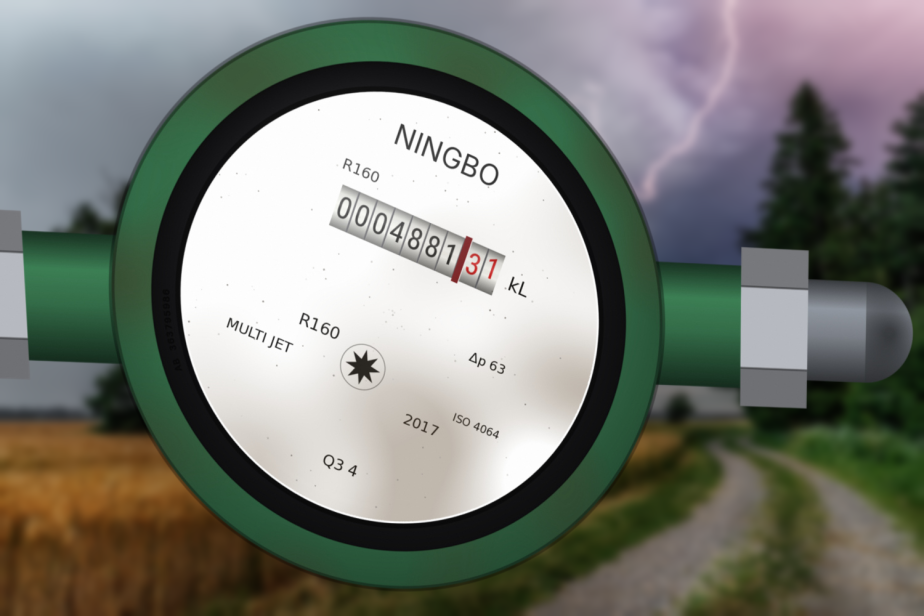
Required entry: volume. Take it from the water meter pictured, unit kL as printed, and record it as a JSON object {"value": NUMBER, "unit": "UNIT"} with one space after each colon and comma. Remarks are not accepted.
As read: {"value": 4881.31, "unit": "kL"}
